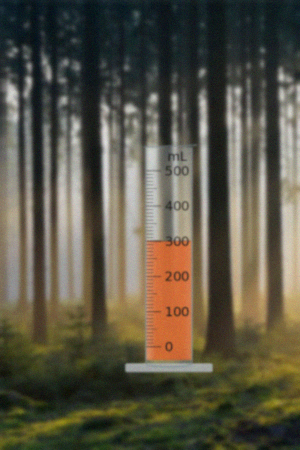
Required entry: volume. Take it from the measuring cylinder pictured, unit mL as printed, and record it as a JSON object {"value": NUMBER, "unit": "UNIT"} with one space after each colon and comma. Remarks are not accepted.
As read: {"value": 300, "unit": "mL"}
